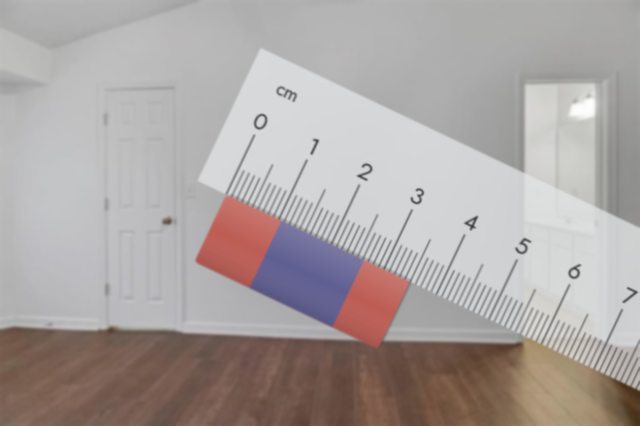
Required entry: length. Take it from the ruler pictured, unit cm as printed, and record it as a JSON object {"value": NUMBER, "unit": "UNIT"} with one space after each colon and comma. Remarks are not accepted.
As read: {"value": 3.5, "unit": "cm"}
